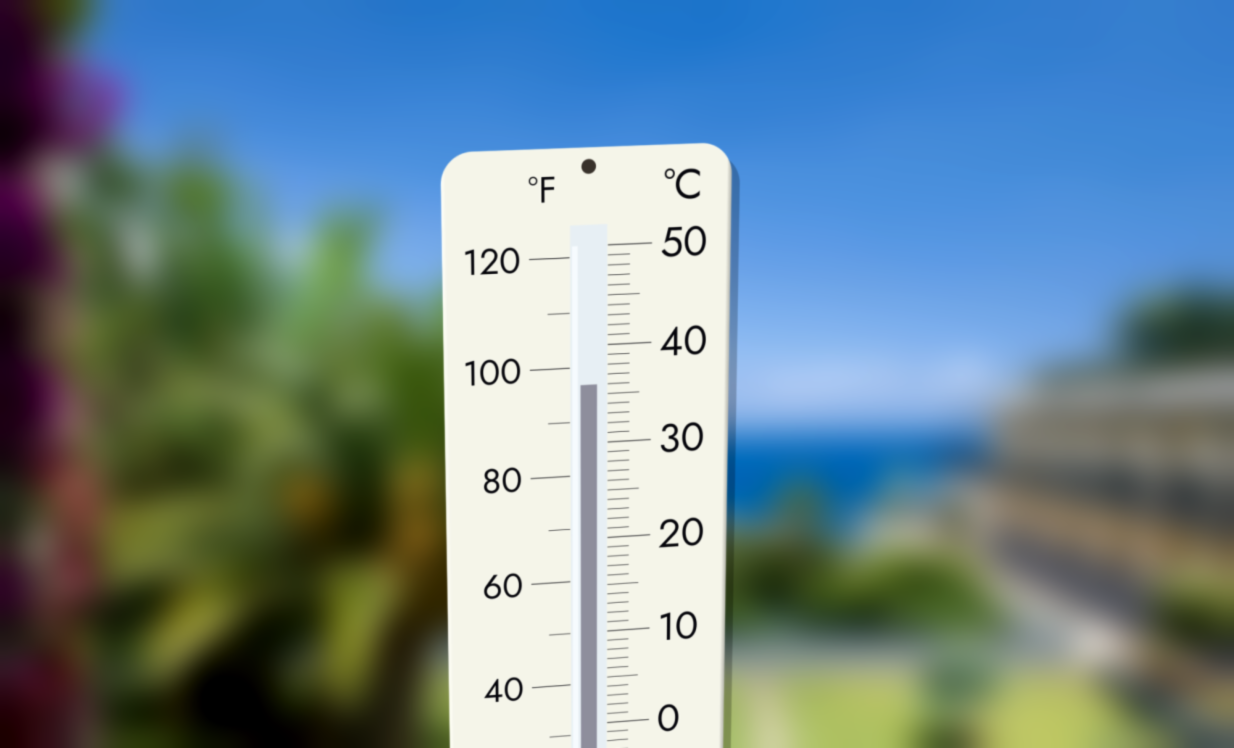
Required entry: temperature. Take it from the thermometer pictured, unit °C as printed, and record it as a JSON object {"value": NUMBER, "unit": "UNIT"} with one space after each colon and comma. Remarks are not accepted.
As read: {"value": 36, "unit": "°C"}
